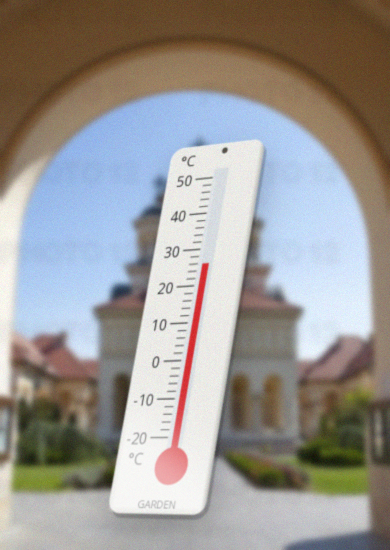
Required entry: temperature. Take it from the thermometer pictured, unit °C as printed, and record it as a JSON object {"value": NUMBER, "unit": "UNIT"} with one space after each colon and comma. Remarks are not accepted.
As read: {"value": 26, "unit": "°C"}
